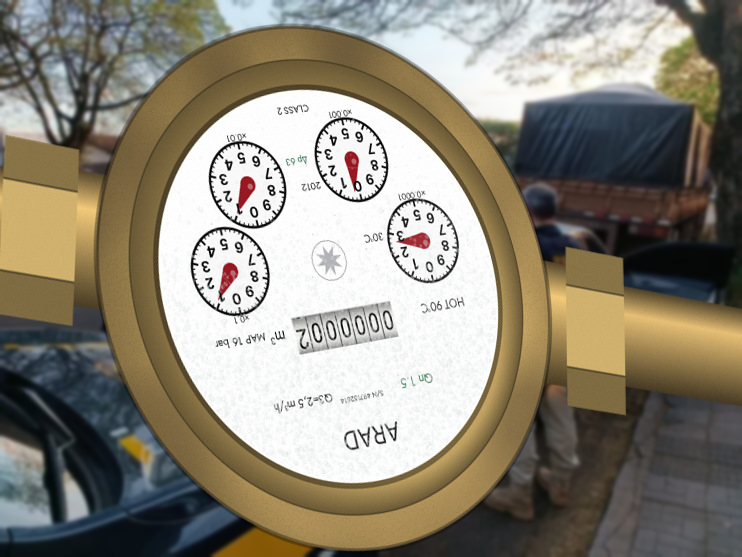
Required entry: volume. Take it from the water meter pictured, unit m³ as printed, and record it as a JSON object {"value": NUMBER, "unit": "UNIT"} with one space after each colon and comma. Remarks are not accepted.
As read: {"value": 2.1102, "unit": "m³"}
